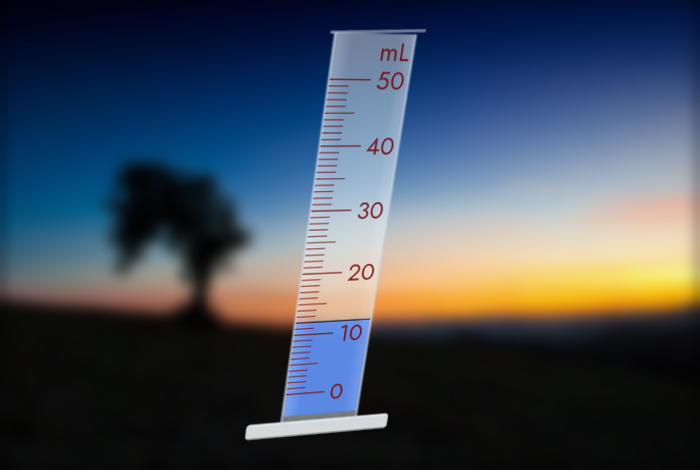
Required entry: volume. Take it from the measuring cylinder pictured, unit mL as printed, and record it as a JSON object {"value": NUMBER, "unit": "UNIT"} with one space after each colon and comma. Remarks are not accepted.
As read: {"value": 12, "unit": "mL"}
